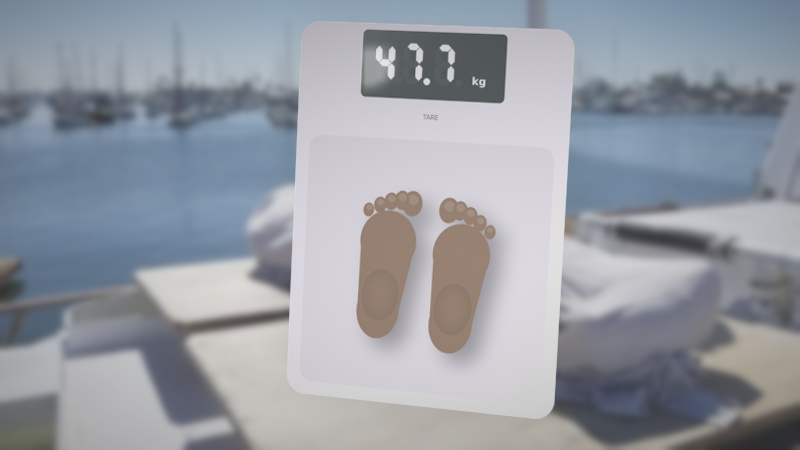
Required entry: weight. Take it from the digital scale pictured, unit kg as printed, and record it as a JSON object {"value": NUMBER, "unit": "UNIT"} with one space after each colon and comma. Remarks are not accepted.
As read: {"value": 47.7, "unit": "kg"}
